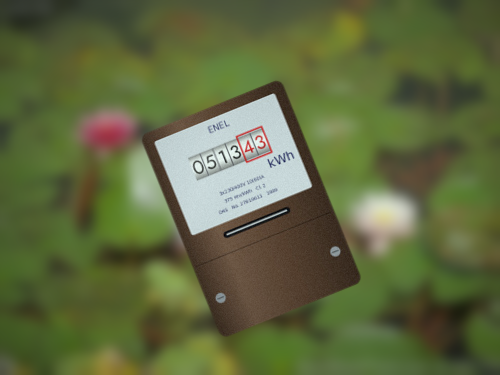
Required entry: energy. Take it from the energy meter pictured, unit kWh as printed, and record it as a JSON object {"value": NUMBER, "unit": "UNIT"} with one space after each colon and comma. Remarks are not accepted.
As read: {"value": 513.43, "unit": "kWh"}
